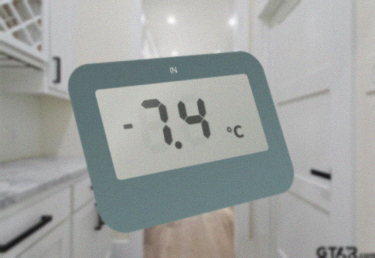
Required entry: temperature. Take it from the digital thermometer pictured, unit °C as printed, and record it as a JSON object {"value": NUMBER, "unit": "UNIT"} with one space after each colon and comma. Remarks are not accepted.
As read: {"value": -7.4, "unit": "°C"}
